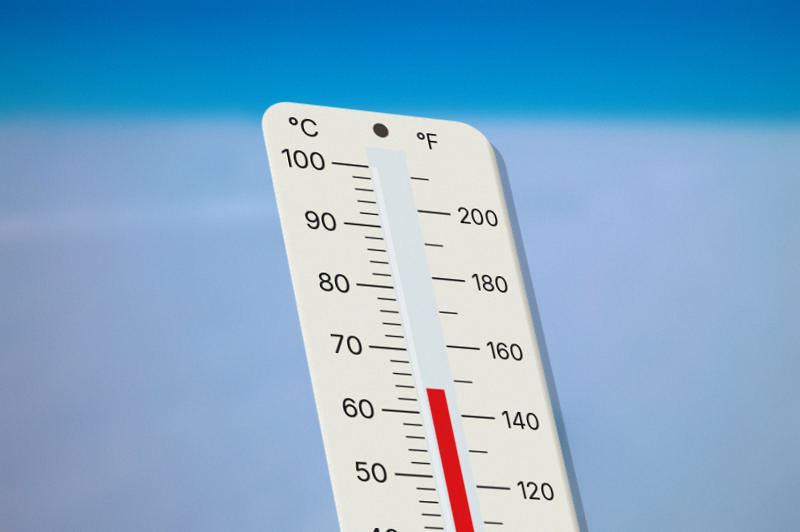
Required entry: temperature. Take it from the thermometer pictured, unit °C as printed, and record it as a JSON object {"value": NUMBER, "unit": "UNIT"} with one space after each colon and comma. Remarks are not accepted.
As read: {"value": 64, "unit": "°C"}
